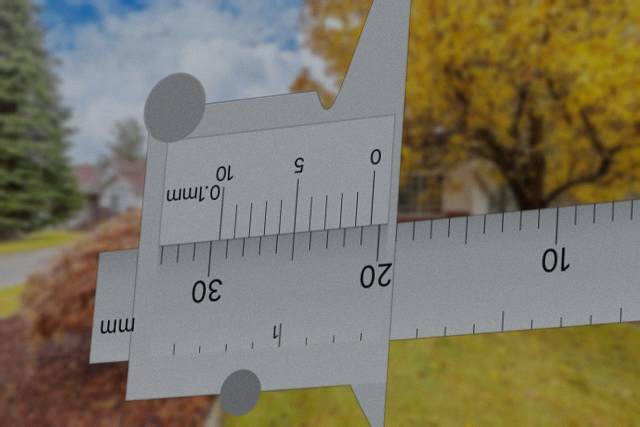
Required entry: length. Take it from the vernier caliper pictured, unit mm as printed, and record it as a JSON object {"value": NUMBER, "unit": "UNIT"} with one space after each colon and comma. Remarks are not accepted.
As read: {"value": 20.5, "unit": "mm"}
